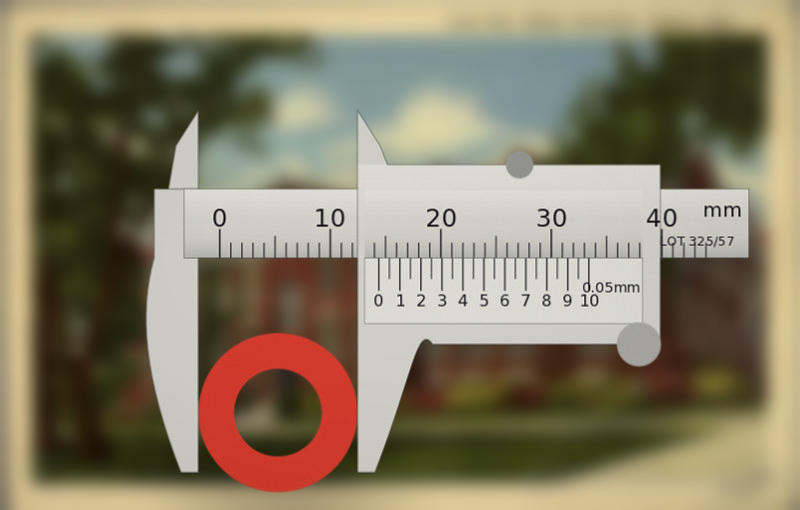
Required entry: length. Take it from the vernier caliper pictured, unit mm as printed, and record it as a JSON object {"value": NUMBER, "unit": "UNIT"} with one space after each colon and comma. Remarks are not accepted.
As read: {"value": 14.4, "unit": "mm"}
